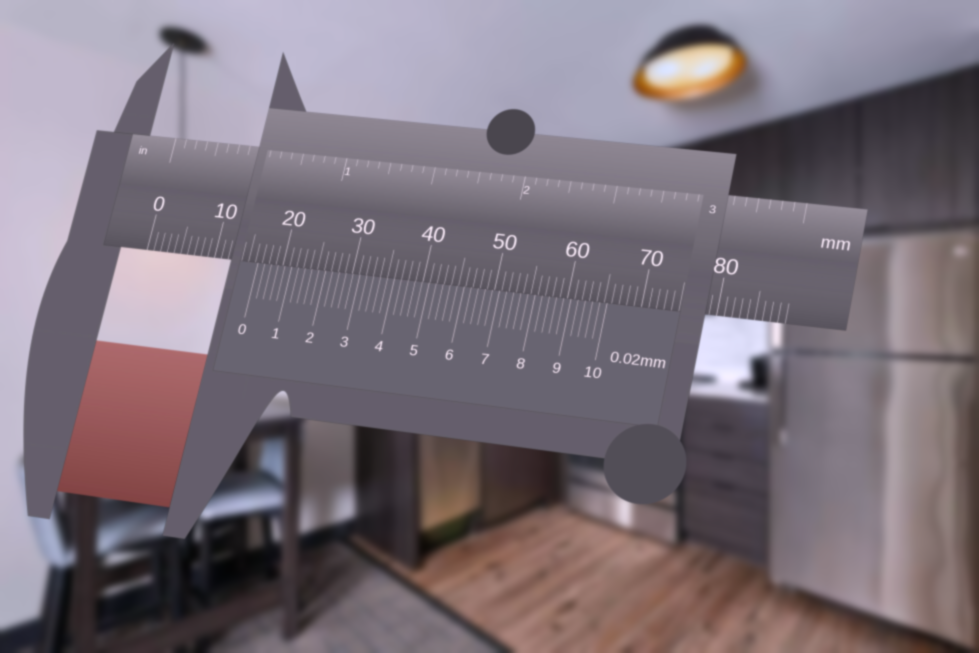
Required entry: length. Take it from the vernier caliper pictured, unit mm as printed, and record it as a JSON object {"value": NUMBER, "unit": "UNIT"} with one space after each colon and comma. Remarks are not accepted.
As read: {"value": 16.4, "unit": "mm"}
